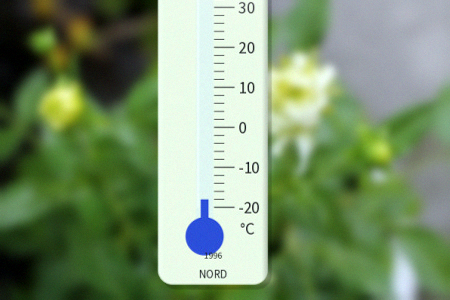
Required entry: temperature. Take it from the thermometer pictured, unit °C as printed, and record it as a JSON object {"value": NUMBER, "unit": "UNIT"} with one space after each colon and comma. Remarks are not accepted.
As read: {"value": -18, "unit": "°C"}
